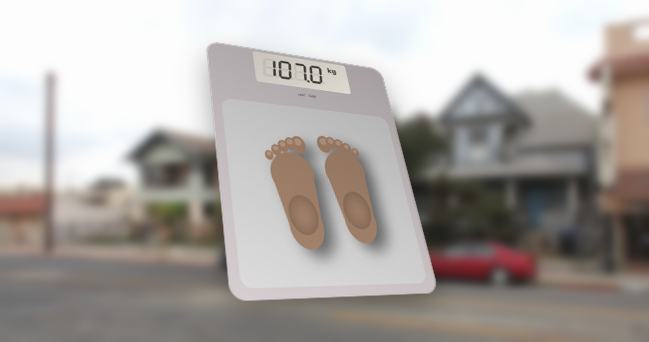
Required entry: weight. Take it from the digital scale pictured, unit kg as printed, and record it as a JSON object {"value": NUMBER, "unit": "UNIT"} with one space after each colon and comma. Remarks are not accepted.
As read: {"value": 107.0, "unit": "kg"}
